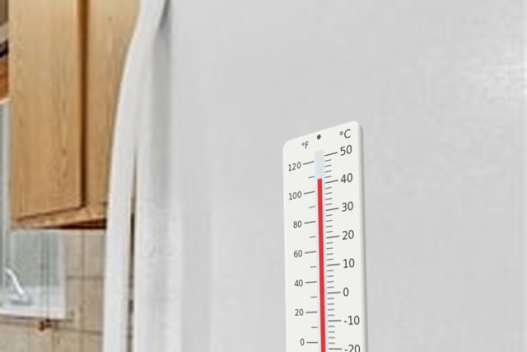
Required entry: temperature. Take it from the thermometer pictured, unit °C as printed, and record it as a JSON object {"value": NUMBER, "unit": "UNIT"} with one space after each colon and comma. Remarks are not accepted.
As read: {"value": 42, "unit": "°C"}
